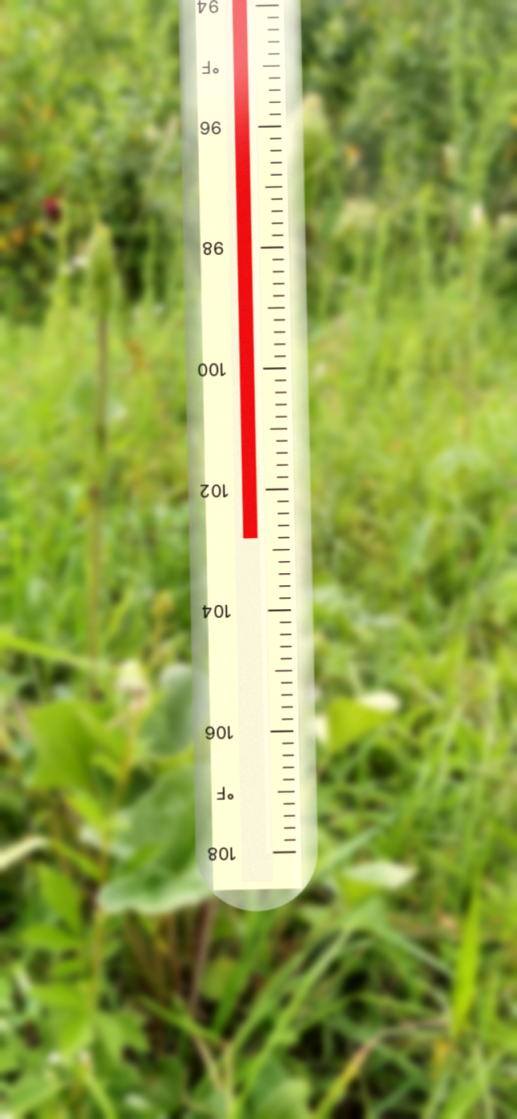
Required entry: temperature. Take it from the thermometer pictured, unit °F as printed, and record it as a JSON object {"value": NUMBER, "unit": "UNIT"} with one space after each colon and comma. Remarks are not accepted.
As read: {"value": 102.8, "unit": "°F"}
